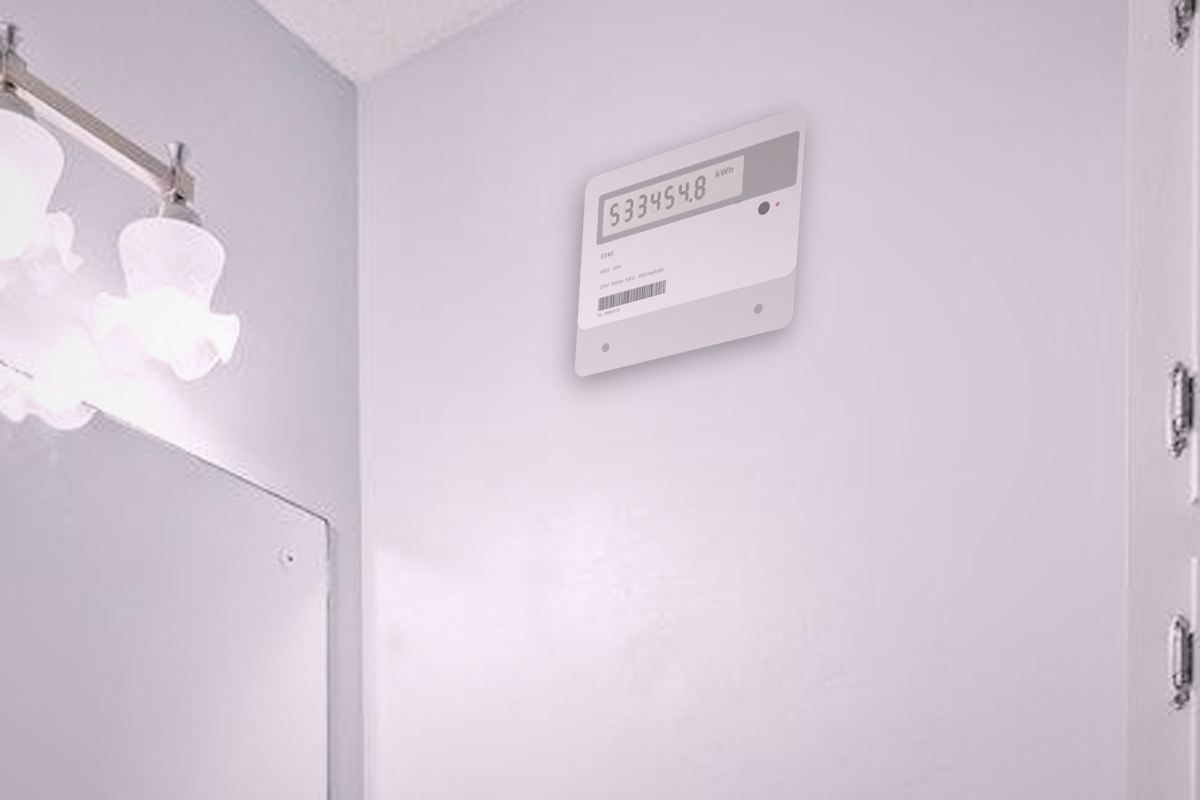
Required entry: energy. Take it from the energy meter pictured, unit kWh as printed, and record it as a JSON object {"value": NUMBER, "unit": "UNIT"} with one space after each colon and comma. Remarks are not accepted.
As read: {"value": 533454.8, "unit": "kWh"}
